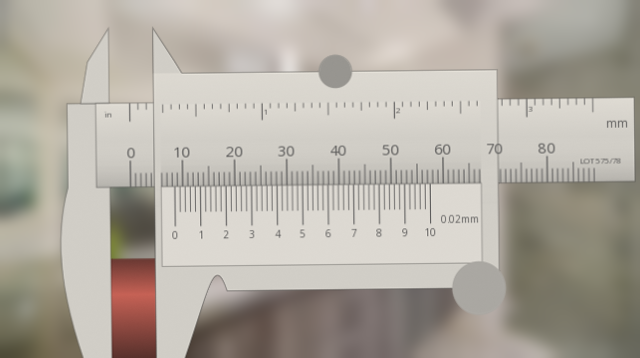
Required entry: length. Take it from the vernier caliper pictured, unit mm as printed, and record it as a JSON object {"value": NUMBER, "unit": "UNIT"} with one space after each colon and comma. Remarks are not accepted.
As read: {"value": 8.5, "unit": "mm"}
